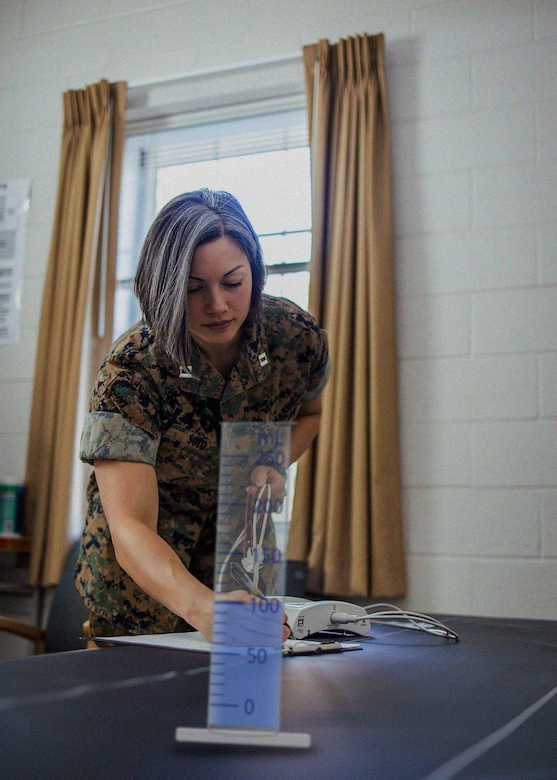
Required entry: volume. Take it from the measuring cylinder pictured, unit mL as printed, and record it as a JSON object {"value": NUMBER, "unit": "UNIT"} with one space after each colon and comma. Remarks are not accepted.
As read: {"value": 100, "unit": "mL"}
